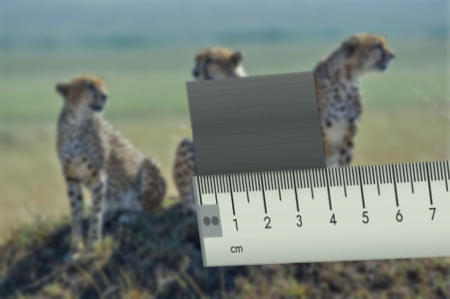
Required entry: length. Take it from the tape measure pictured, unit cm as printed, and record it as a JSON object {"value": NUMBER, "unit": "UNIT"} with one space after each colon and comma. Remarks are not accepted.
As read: {"value": 4, "unit": "cm"}
